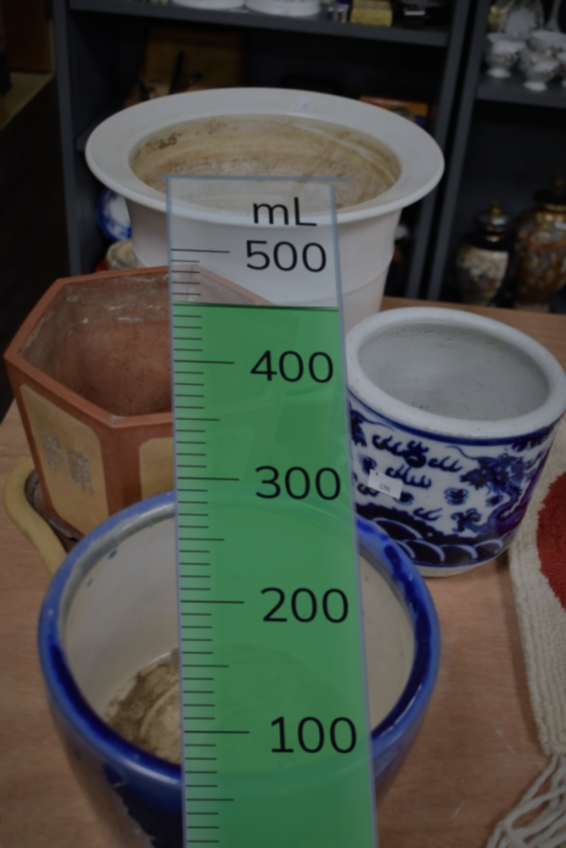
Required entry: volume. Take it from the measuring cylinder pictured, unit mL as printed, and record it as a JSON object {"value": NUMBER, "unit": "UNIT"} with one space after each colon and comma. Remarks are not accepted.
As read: {"value": 450, "unit": "mL"}
